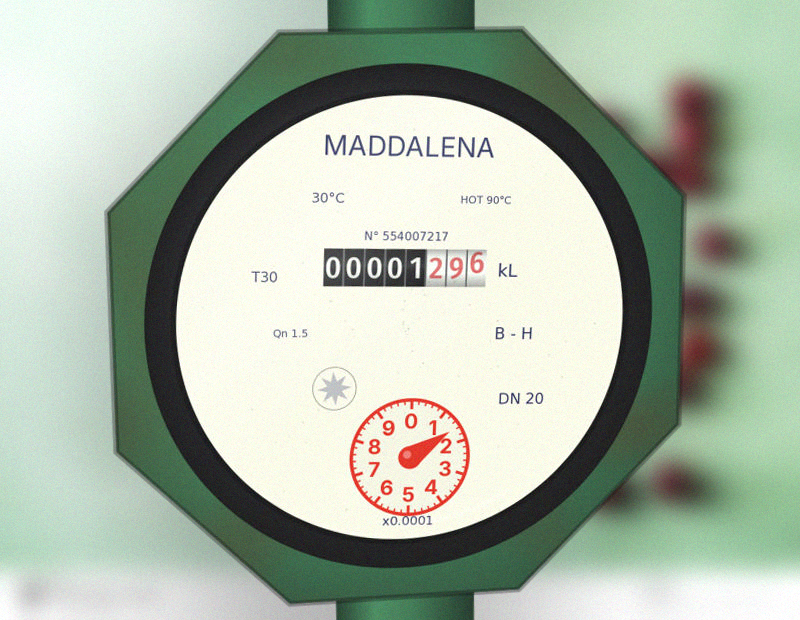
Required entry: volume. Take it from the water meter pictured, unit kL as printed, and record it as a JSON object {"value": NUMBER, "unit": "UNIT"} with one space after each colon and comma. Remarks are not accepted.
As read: {"value": 1.2961, "unit": "kL"}
